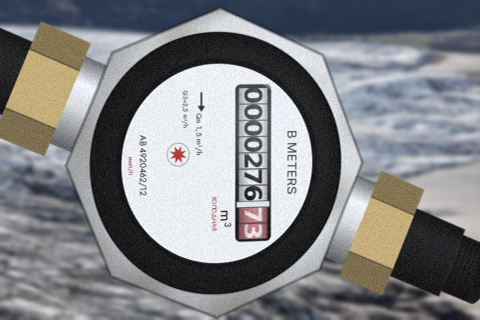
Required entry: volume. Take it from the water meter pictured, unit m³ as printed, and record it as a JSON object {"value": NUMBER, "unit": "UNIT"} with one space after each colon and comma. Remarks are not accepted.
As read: {"value": 276.73, "unit": "m³"}
